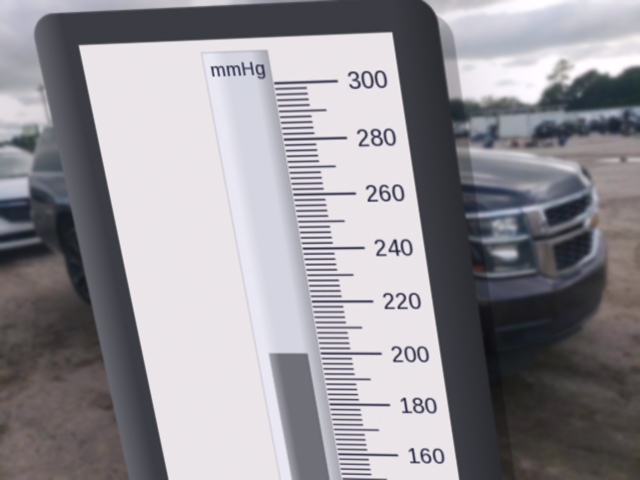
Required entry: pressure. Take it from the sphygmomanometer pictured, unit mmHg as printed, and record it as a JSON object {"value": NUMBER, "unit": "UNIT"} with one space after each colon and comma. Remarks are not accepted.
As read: {"value": 200, "unit": "mmHg"}
